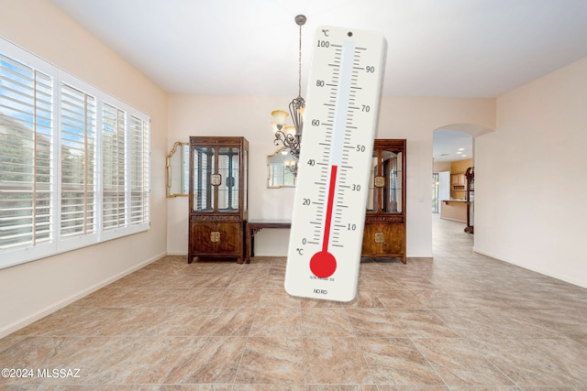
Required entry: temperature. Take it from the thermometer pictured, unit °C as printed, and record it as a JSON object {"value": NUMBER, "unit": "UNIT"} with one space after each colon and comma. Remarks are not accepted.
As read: {"value": 40, "unit": "°C"}
